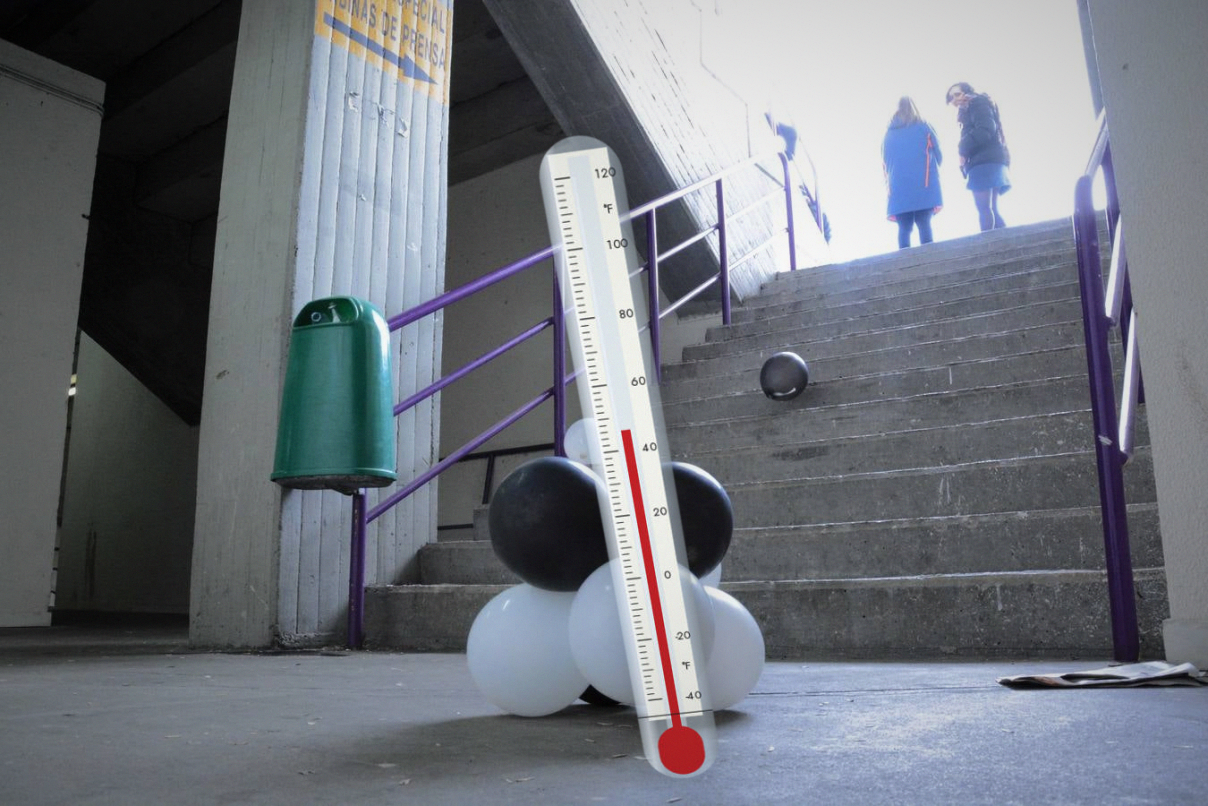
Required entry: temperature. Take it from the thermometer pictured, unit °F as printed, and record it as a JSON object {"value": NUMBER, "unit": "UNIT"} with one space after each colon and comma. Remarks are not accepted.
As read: {"value": 46, "unit": "°F"}
